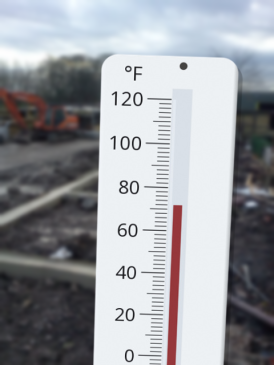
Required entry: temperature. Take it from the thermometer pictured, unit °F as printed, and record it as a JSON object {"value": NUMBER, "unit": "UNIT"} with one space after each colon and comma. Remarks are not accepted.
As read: {"value": 72, "unit": "°F"}
